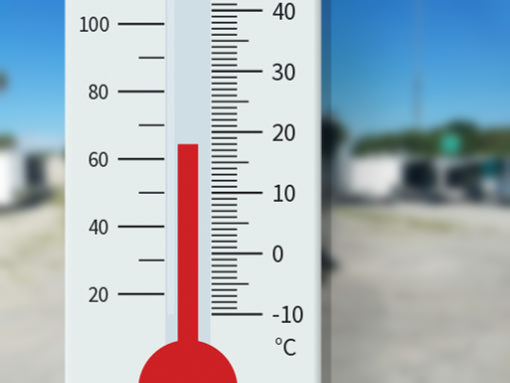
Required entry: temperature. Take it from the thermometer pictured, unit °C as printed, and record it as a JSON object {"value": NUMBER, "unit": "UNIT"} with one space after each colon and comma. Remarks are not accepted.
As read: {"value": 18, "unit": "°C"}
